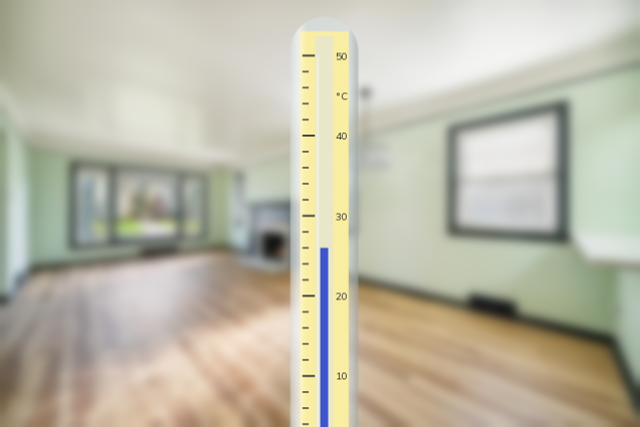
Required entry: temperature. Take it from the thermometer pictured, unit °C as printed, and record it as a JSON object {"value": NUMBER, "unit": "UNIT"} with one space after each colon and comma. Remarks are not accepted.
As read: {"value": 26, "unit": "°C"}
